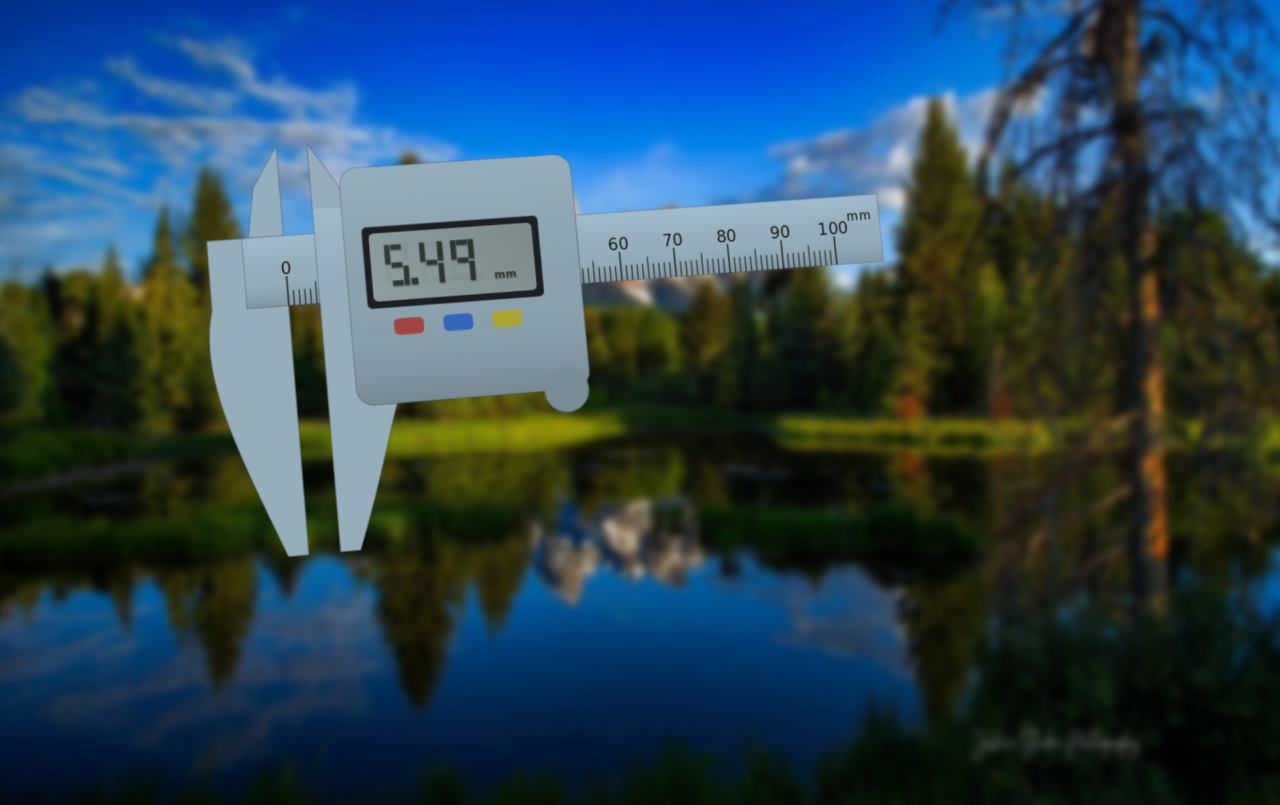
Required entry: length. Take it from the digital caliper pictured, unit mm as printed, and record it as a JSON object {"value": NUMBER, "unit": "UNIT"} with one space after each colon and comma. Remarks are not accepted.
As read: {"value": 5.49, "unit": "mm"}
